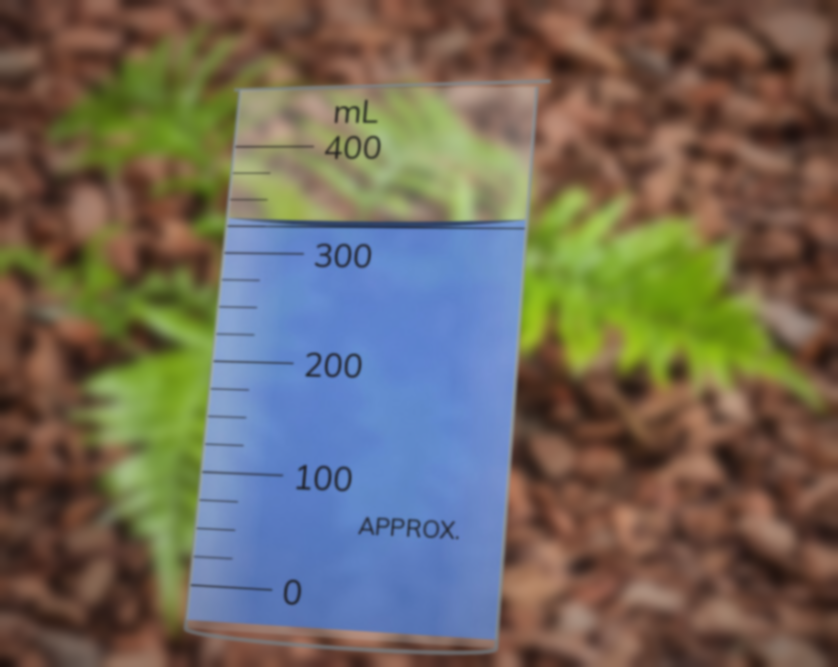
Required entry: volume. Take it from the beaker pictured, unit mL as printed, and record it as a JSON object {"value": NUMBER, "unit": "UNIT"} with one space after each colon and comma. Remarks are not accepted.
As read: {"value": 325, "unit": "mL"}
